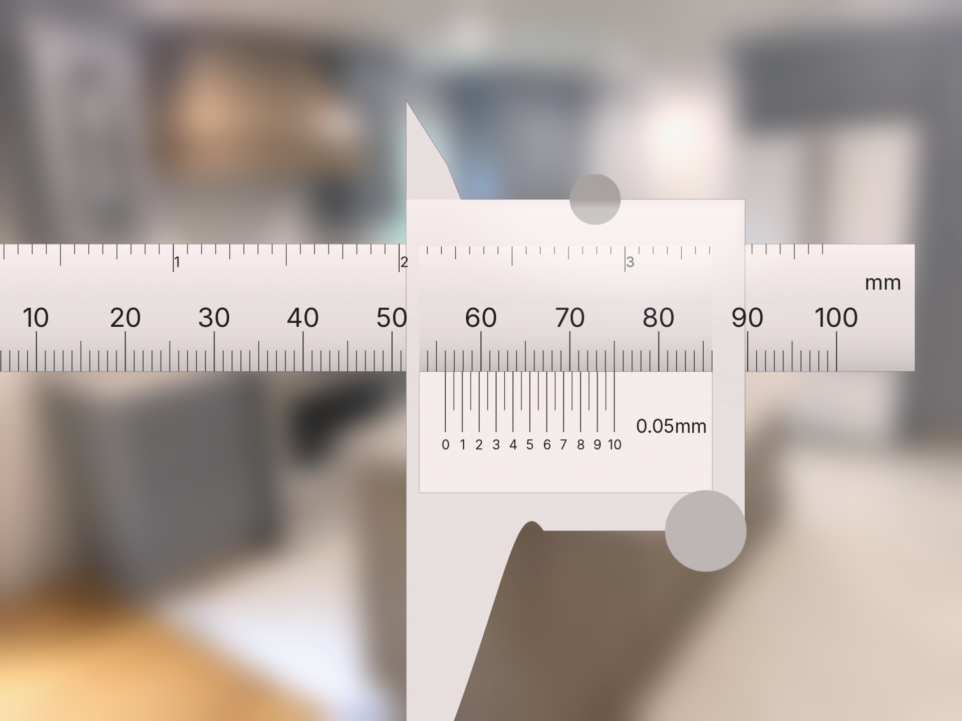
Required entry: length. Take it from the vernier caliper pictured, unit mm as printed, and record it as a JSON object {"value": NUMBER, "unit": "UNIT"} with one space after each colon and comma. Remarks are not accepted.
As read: {"value": 56.0, "unit": "mm"}
